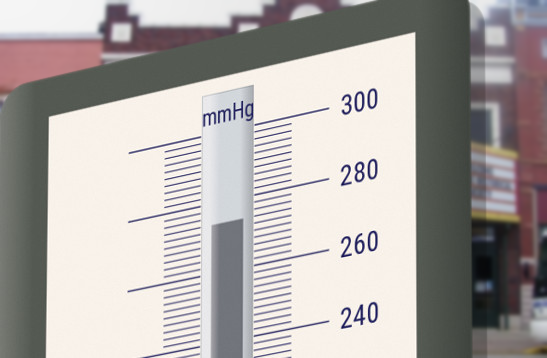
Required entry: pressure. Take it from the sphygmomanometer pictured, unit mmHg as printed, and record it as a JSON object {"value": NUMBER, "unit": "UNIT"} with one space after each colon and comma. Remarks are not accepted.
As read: {"value": 274, "unit": "mmHg"}
